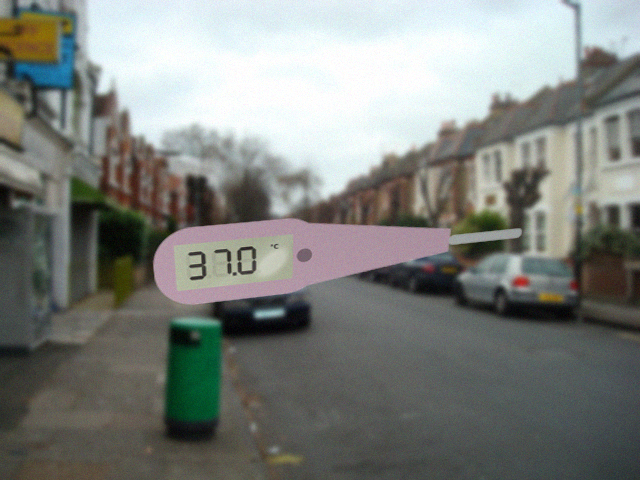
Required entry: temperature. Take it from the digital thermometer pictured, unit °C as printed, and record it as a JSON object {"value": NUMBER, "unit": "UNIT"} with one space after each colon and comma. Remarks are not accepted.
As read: {"value": 37.0, "unit": "°C"}
